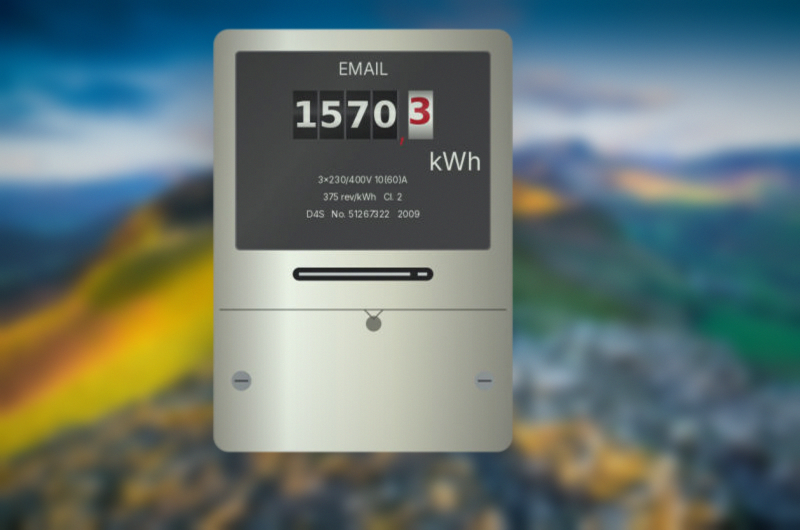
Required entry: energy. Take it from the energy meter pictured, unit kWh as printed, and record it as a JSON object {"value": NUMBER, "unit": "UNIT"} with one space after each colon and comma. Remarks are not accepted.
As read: {"value": 1570.3, "unit": "kWh"}
